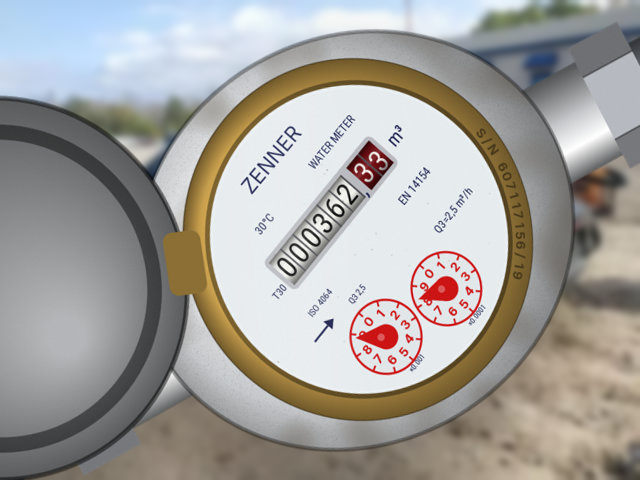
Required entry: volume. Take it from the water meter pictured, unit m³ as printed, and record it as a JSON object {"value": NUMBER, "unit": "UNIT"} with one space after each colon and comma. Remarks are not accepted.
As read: {"value": 362.3288, "unit": "m³"}
